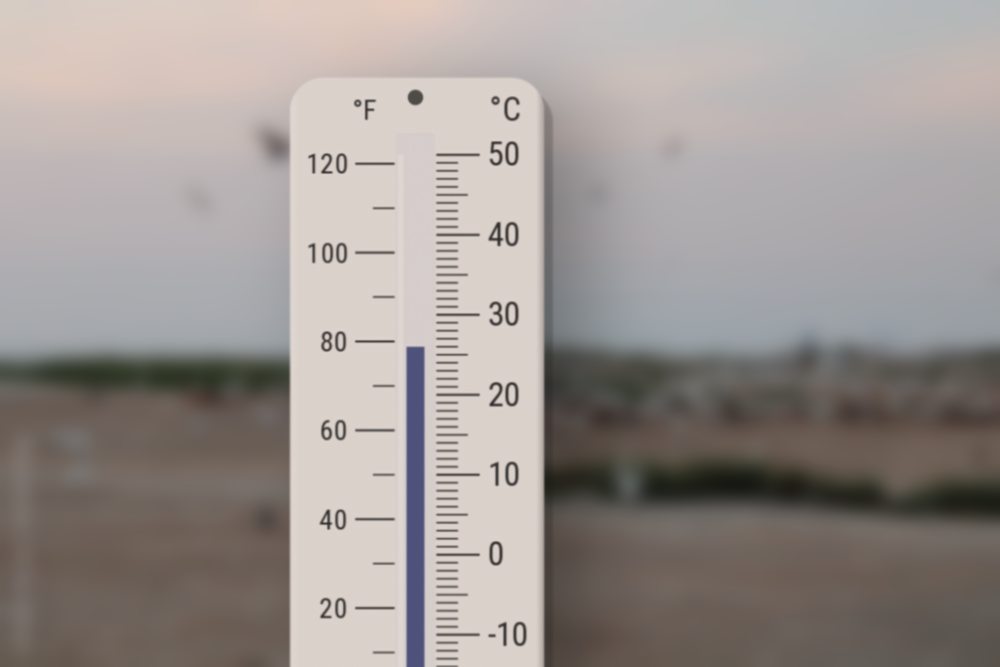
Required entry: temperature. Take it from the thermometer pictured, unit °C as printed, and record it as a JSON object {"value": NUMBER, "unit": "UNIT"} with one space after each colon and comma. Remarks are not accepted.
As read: {"value": 26, "unit": "°C"}
